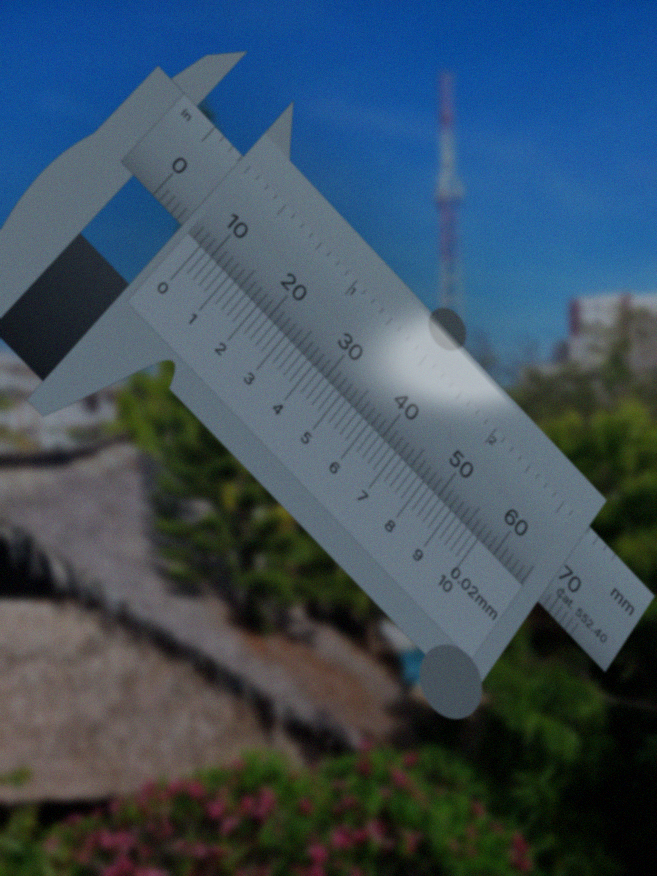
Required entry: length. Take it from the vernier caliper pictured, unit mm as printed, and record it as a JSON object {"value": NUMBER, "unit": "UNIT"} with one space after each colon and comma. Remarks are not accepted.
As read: {"value": 8.2, "unit": "mm"}
